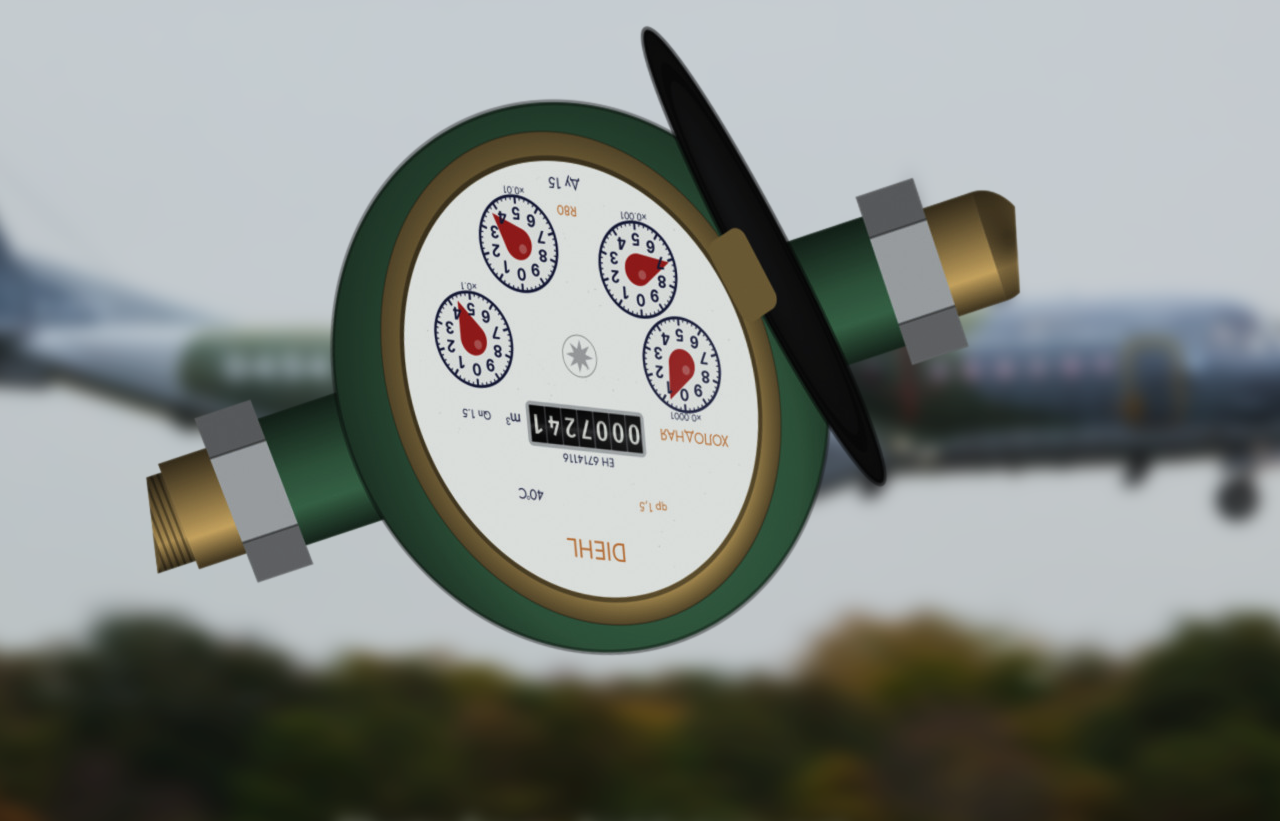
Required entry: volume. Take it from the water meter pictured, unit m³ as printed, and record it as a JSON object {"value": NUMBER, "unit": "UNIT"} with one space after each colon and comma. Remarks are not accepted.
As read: {"value": 7241.4370, "unit": "m³"}
